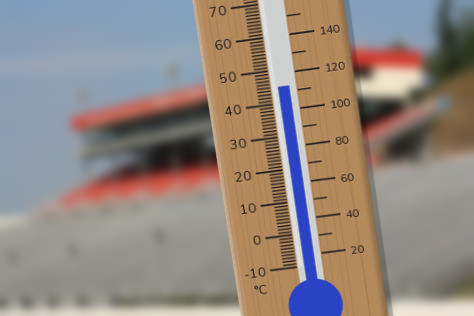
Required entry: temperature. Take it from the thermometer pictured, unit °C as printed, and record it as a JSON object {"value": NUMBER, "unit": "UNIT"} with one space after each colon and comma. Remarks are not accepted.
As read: {"value": 45, "unit": "°C"}
